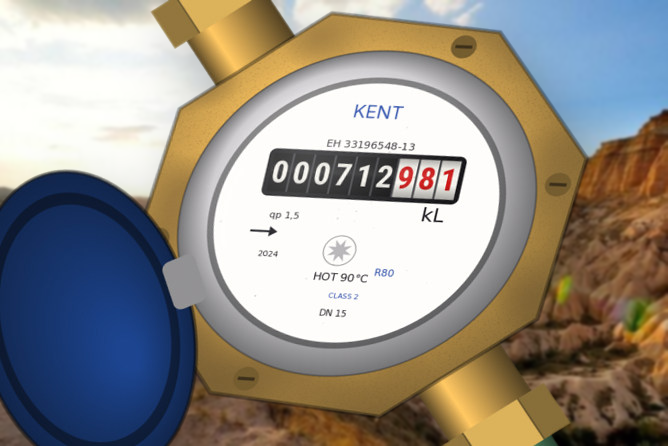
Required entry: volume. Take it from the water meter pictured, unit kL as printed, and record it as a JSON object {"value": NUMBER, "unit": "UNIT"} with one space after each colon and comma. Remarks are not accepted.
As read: {"value": 712.981, "unit": "kL"}
